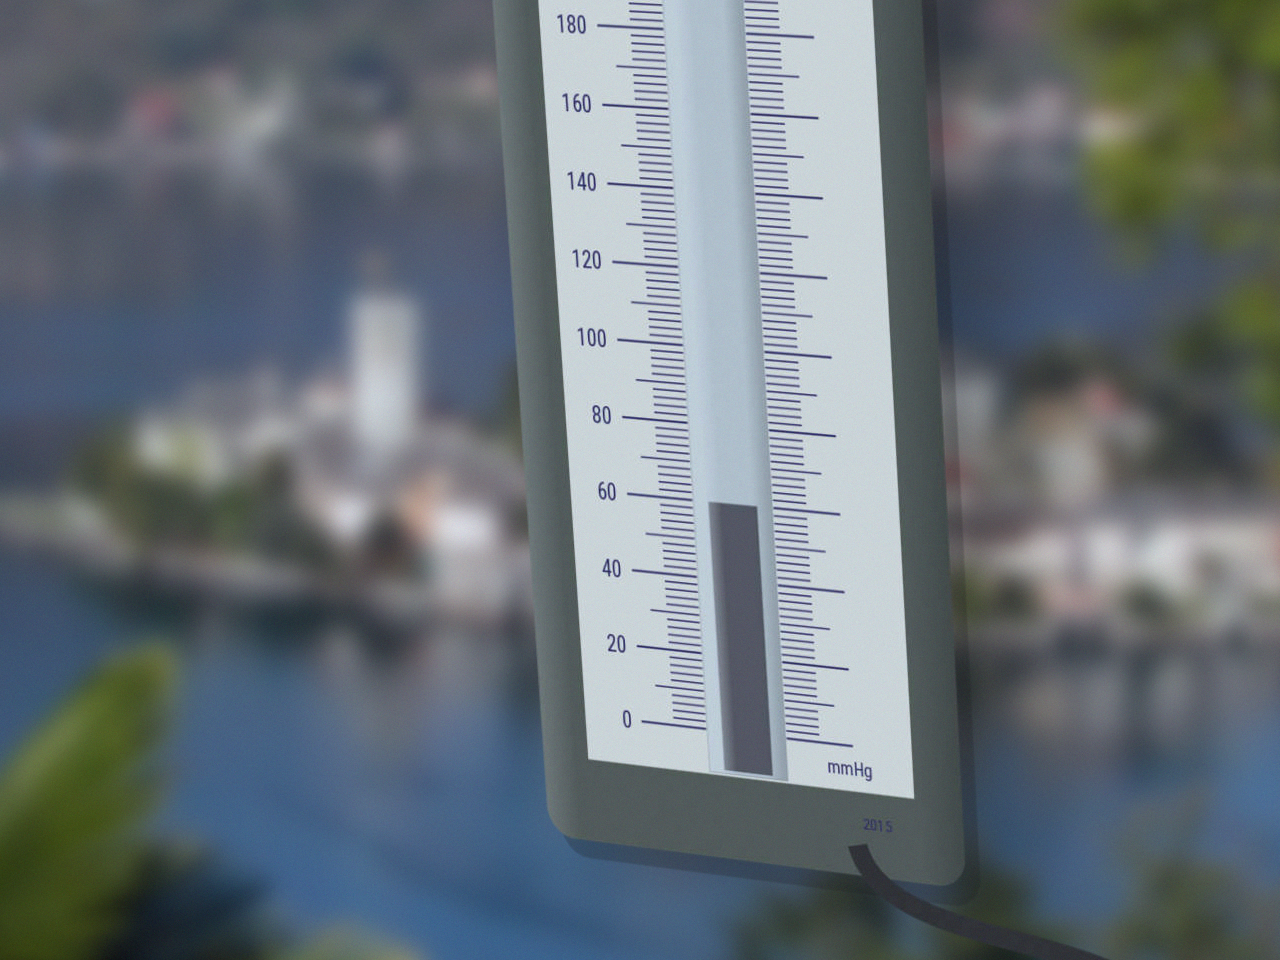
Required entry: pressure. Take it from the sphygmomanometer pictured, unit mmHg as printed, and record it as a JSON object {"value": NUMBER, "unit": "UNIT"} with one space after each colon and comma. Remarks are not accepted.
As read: {"value": 60, "unit": "mmHg"}
